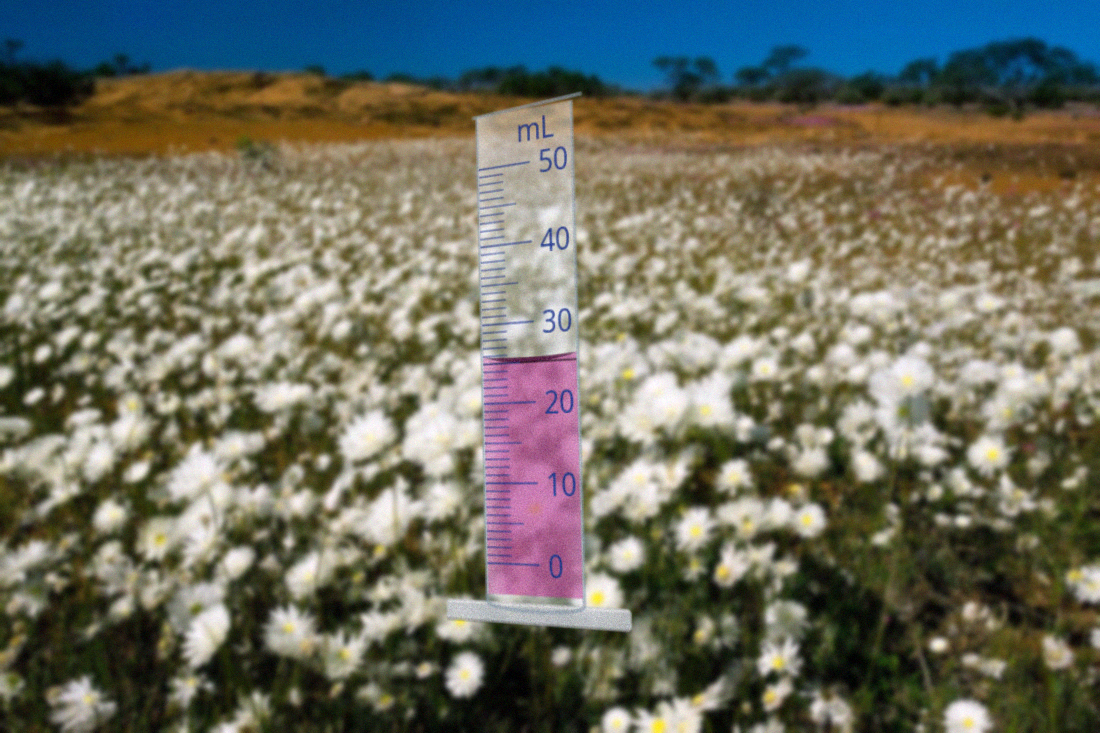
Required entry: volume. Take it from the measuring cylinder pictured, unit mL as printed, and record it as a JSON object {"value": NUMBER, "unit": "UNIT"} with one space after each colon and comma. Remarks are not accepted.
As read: {"value": 25, "unit": "mL"}
